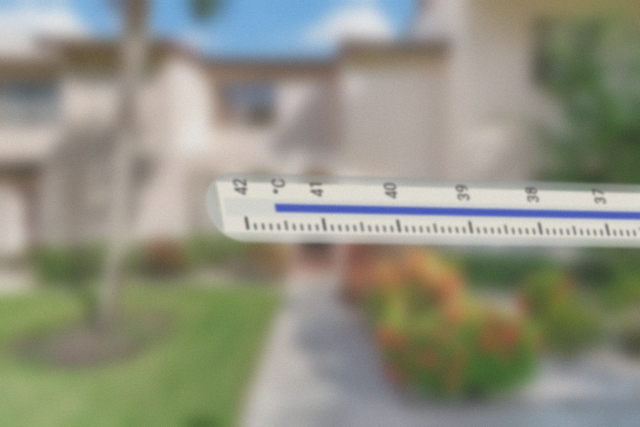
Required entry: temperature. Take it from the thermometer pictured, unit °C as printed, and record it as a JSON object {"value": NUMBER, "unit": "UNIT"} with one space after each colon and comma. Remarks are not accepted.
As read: {"value": 41.6, "unit": "°C"}
